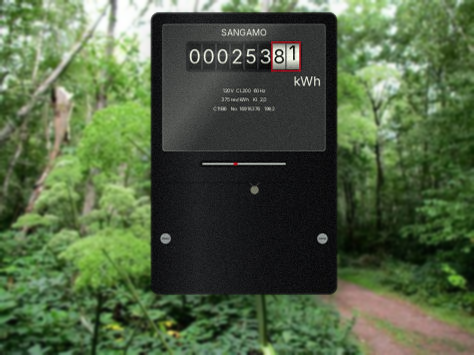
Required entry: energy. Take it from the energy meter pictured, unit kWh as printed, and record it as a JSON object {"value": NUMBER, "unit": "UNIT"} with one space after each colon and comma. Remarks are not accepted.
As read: {"value": 253.81, "unit": "kWh"}
